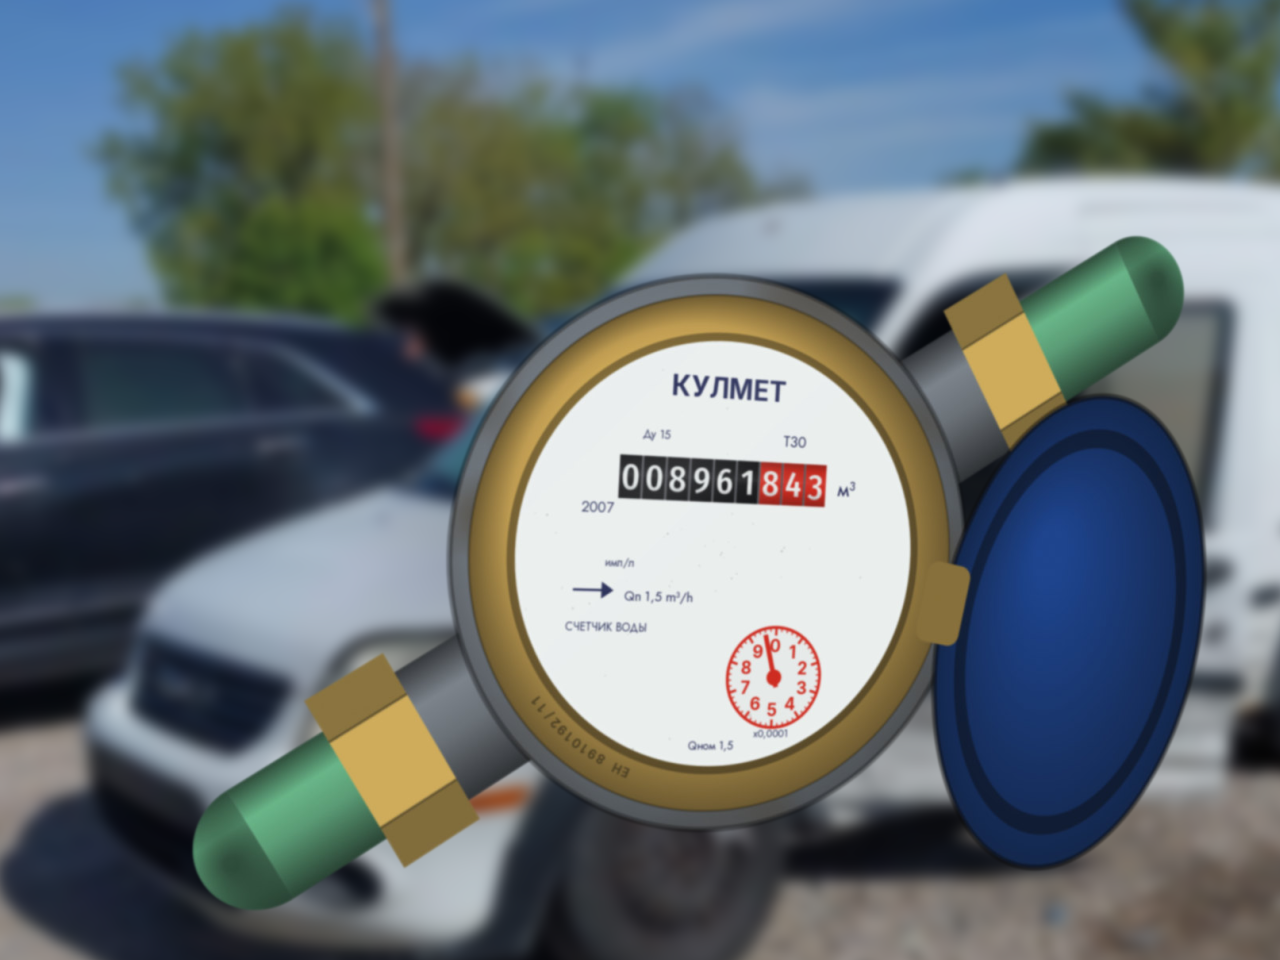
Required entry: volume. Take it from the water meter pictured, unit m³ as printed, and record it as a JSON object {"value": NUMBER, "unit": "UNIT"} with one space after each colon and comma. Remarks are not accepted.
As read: {"value": 8961.8429, "unit": "m³"}
